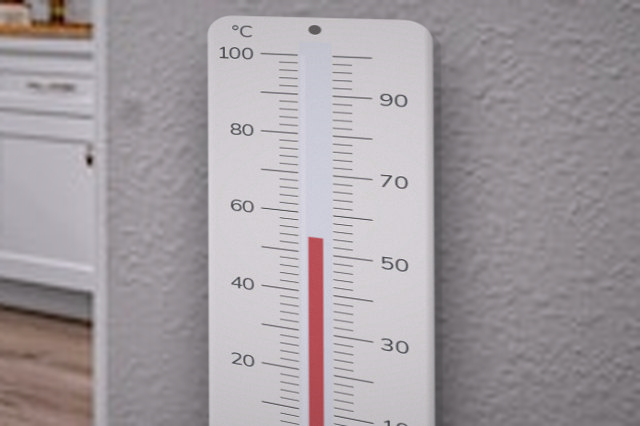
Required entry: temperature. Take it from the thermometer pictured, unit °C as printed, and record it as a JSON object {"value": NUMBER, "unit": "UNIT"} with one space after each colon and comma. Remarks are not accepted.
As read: {"value": 54, "unit": "°C"}
